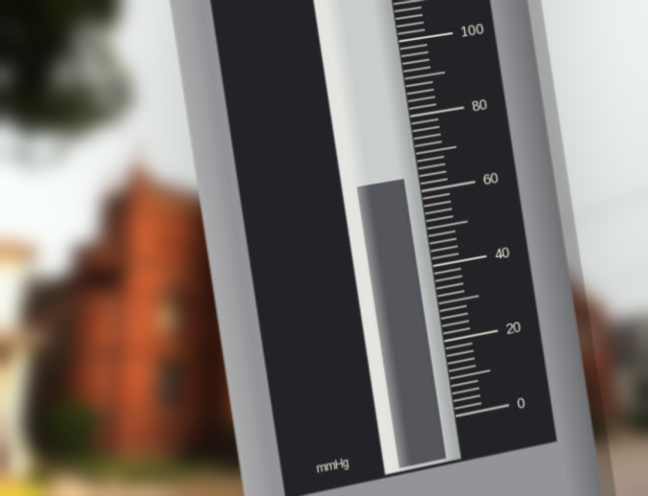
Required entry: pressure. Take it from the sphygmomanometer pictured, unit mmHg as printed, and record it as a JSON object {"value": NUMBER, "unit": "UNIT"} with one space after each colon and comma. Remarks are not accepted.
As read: {"value": 64, "unit": "mmHg"}
